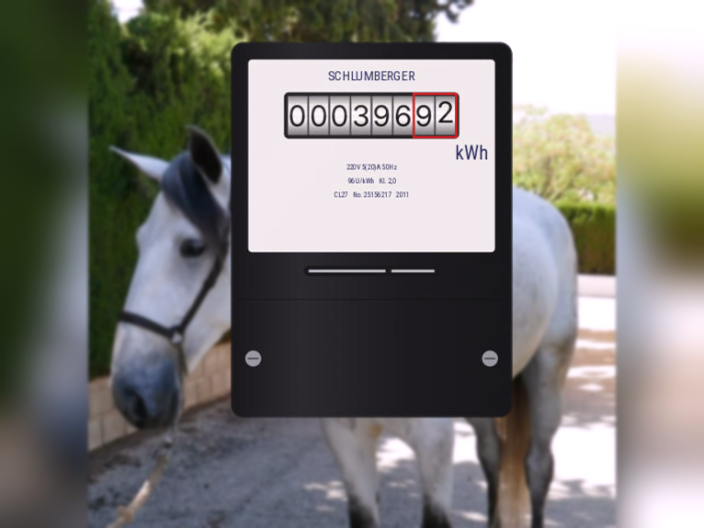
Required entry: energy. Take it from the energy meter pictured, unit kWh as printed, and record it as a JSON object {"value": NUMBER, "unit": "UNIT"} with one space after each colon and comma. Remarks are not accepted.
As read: {"value": 396.92, "unit": "kWh"}
